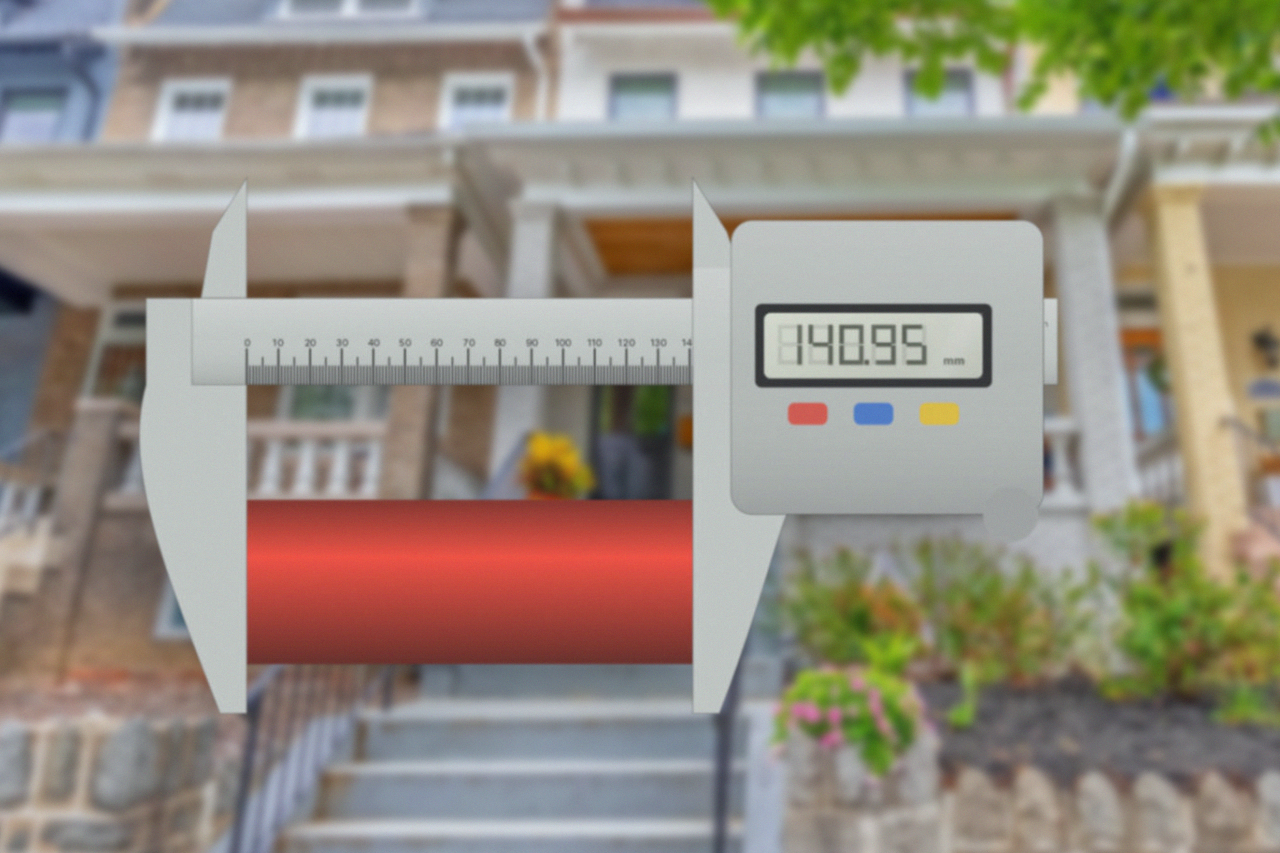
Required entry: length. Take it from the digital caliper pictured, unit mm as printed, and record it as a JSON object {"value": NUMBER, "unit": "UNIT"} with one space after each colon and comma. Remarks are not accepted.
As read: {"value": 140.95, "unit": "mm"}
